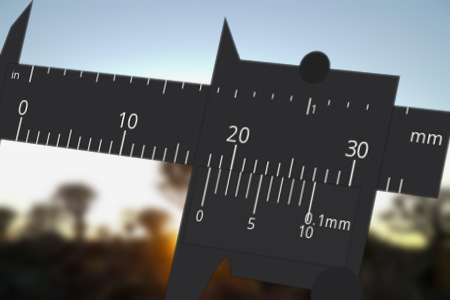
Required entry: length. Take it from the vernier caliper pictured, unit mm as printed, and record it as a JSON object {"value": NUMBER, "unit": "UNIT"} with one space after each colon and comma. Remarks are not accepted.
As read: {"value": 18.2, "unit": "mm"}
